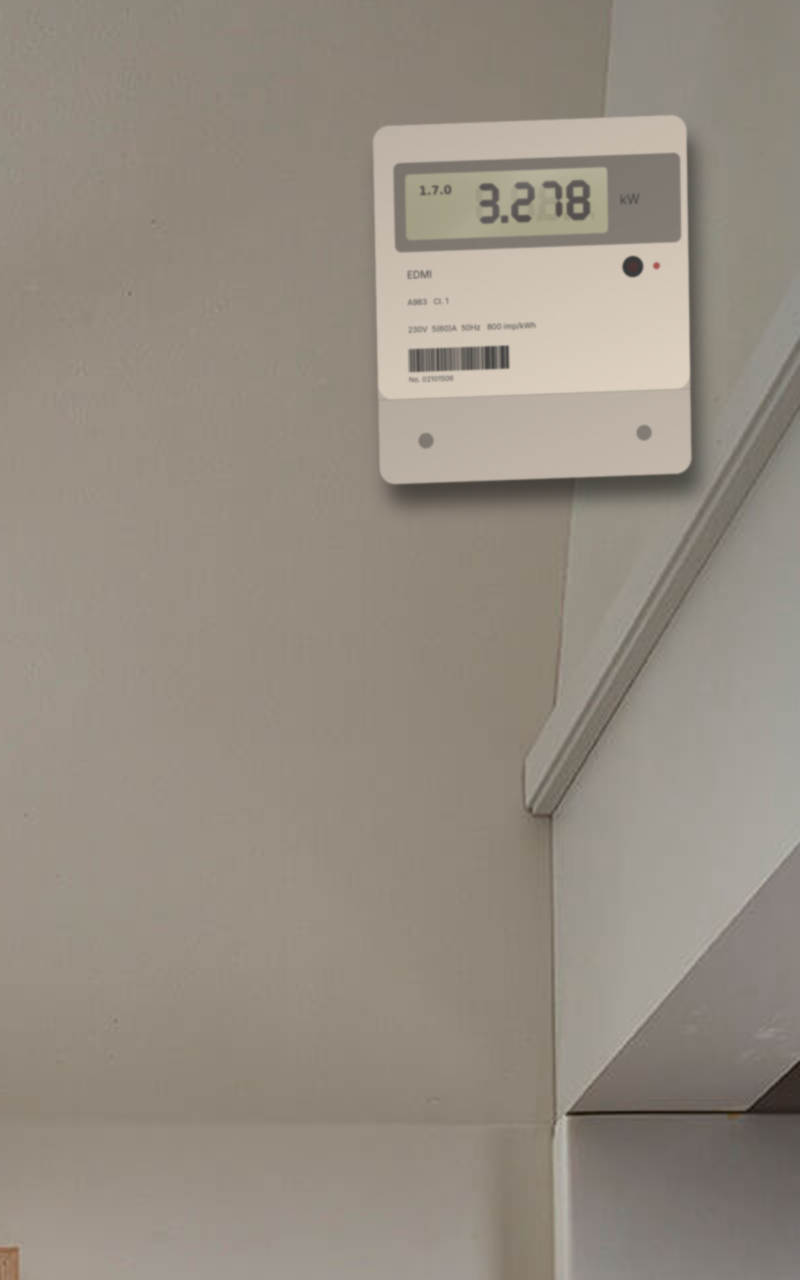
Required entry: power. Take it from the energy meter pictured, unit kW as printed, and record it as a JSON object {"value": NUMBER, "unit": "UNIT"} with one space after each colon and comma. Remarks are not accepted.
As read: {"value": 3.278, "unit": "kW"}
